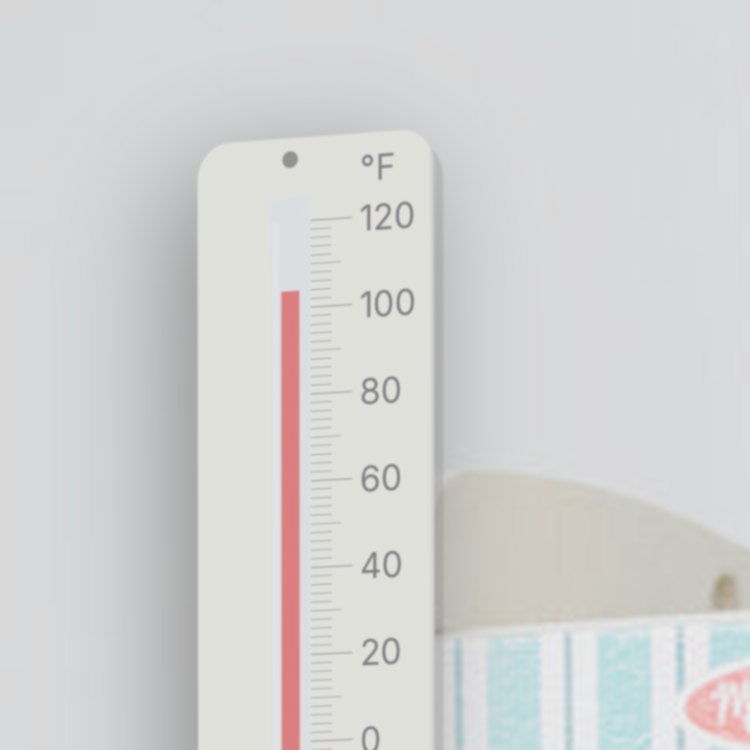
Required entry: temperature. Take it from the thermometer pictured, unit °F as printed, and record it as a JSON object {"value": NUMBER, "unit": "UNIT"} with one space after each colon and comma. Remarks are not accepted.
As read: {"value": 104, "unit": "°F"}
